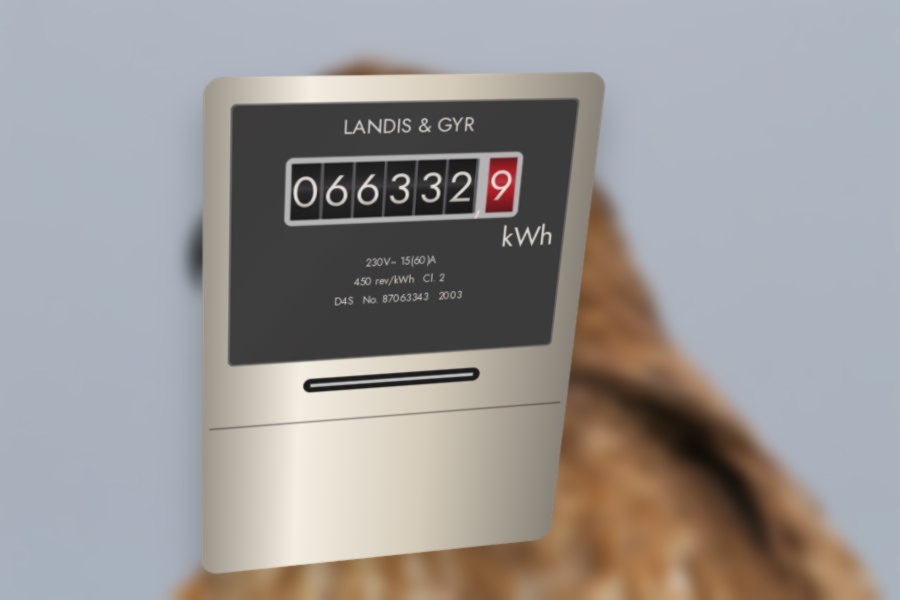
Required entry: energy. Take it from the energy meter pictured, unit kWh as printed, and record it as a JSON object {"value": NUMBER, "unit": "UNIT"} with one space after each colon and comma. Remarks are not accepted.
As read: {"value": 66332.9, "unit": "kWh"}
